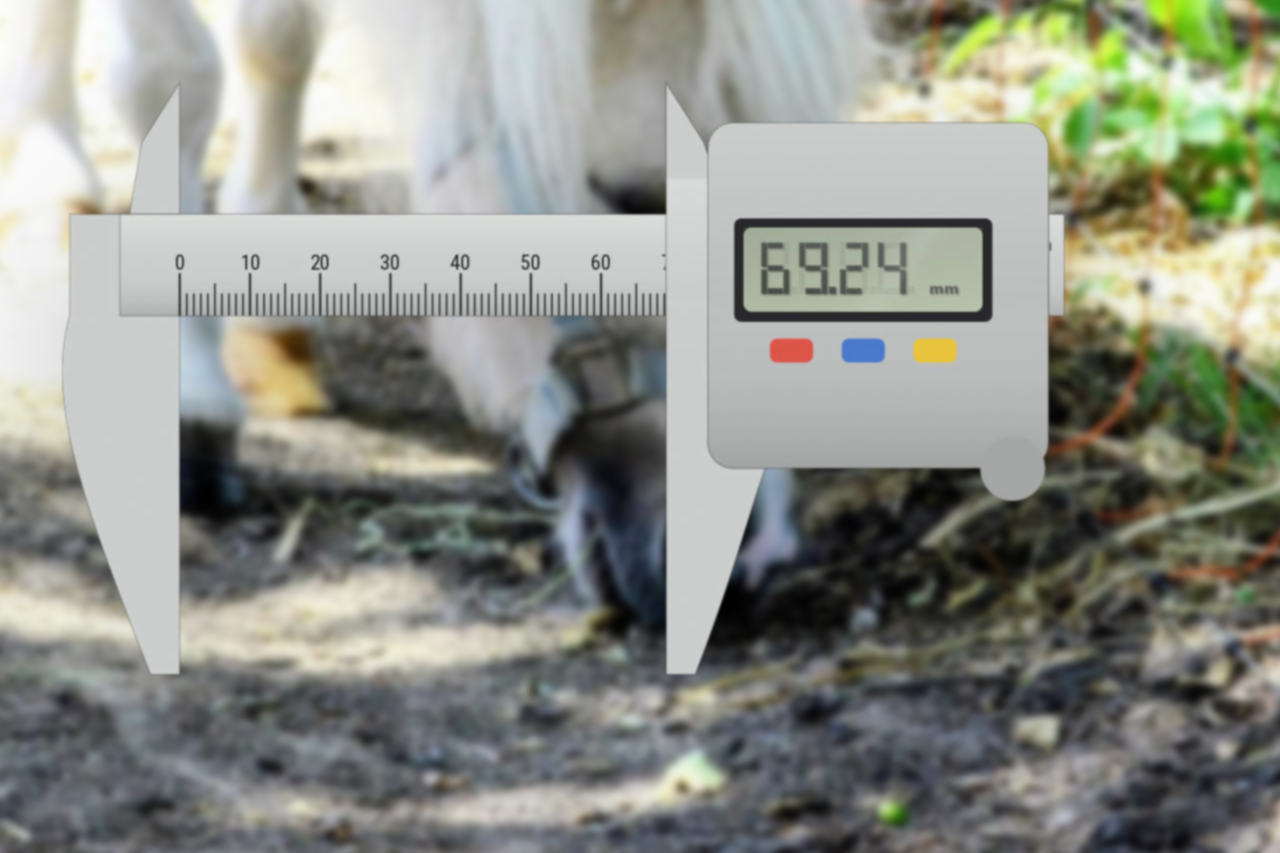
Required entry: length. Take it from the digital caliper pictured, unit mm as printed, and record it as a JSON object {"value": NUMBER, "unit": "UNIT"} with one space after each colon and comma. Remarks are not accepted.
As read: {"value": 69.24, "unit": "mm"}
